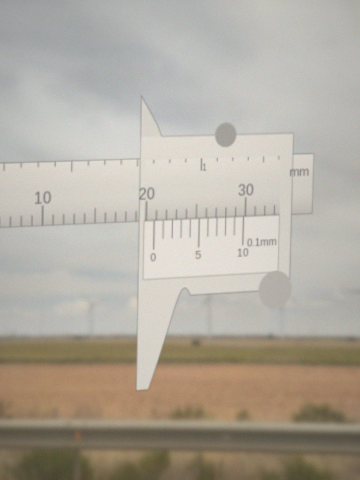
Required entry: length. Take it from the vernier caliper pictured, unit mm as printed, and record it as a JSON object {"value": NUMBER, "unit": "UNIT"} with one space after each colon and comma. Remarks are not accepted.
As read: {"value": 20.8, "unit": "mm"}
